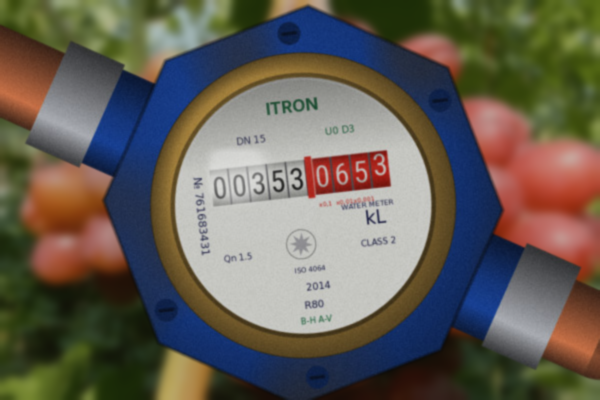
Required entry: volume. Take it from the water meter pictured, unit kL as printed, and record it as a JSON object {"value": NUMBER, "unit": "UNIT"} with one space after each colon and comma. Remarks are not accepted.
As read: {"value": 353.0653, "unit": "kL"}
